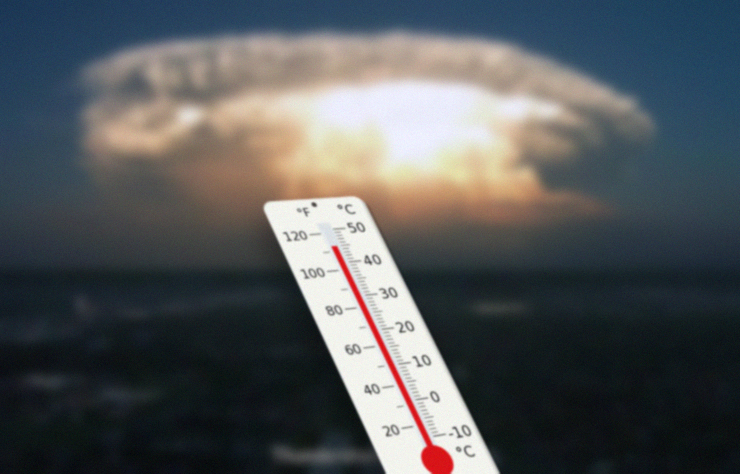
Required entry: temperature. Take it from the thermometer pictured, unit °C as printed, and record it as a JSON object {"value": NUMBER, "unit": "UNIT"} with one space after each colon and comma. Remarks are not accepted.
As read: {"value": 45, "unit": "°C"}
